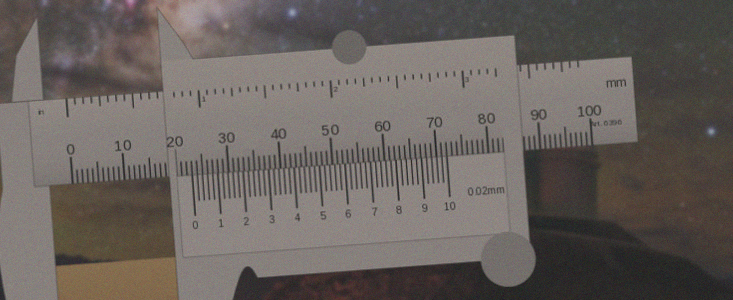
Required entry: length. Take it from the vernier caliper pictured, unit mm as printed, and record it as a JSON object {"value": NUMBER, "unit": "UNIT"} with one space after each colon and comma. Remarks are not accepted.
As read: {"value": 23.0, "unit": "mm"}
